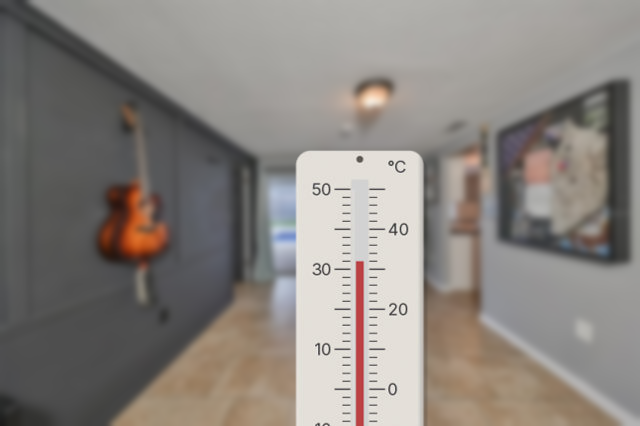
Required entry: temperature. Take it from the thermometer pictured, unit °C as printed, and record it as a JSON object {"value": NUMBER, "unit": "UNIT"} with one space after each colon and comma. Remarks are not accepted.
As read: {"value": 32, "unit": "°C"}
